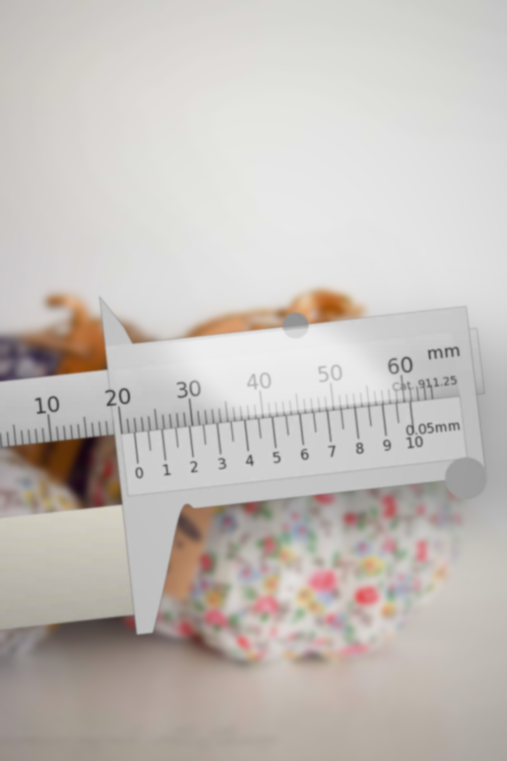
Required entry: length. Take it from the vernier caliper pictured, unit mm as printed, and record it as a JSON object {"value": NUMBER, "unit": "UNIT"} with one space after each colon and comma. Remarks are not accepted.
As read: {"value": 21.8, "unit": "mm"}
